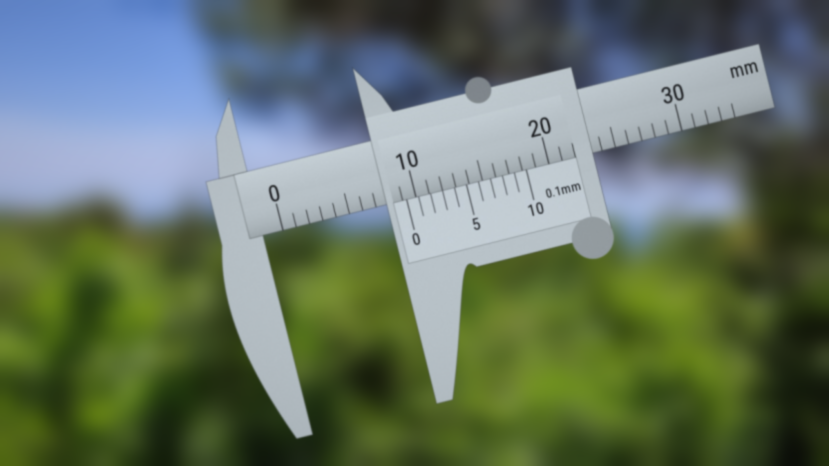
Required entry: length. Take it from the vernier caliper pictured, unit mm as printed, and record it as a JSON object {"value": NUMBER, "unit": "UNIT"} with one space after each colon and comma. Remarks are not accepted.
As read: {"value": 9.3, "unit": "mm"}
